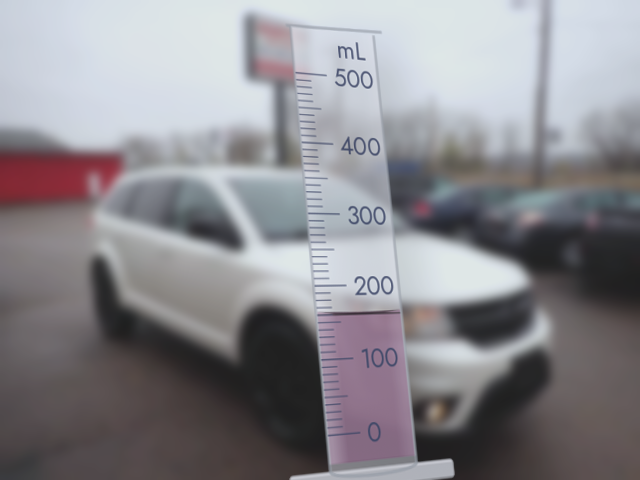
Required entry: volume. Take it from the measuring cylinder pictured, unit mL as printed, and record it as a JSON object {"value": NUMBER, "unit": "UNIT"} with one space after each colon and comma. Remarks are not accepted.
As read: {"value": 160, "unit": "mL"}
